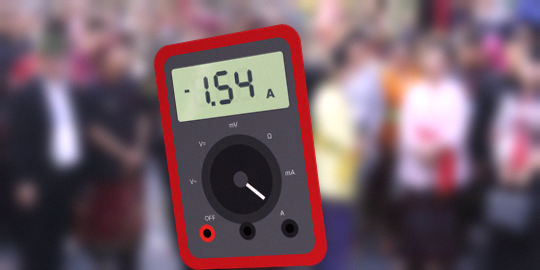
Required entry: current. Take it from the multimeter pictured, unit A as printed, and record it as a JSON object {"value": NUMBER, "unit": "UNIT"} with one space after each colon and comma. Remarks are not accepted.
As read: {"value": -1.54, "unit": "A"}
